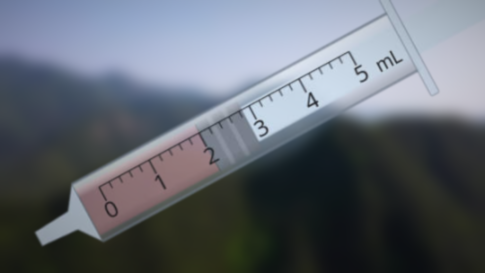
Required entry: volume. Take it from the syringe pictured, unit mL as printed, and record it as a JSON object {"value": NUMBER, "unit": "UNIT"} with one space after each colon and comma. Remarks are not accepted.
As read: {"value": 2, "unit": "mL"}
